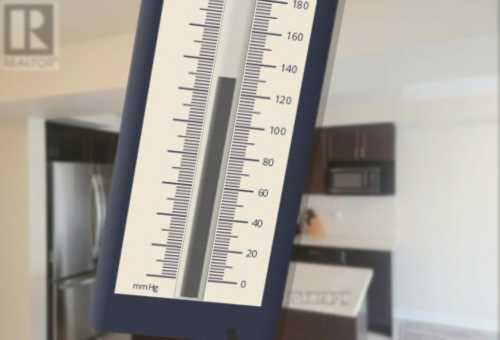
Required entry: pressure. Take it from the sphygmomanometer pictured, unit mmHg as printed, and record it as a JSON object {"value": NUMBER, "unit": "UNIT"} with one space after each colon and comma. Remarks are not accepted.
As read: {"value": 130, "unit": "mmHg"}
